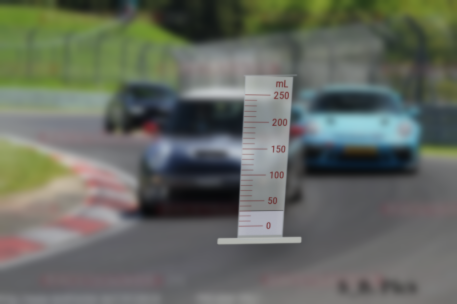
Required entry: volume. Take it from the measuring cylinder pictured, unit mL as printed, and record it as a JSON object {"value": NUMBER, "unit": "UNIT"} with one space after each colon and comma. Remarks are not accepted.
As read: {"value": 30, "unit": "mL"}
